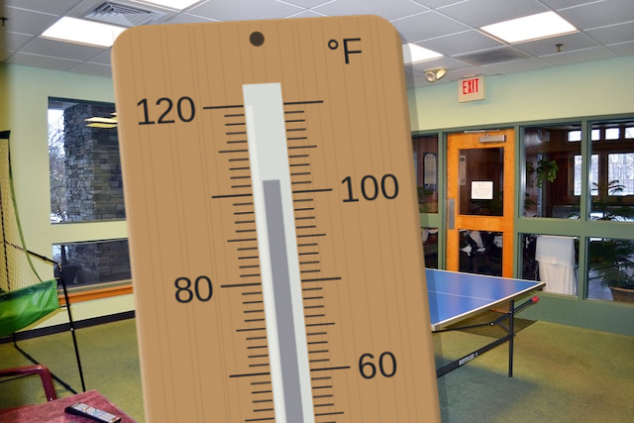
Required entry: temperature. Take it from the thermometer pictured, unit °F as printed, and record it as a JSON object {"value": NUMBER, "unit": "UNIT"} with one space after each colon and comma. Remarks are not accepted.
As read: {"value": 103, "unit": "°F"}
